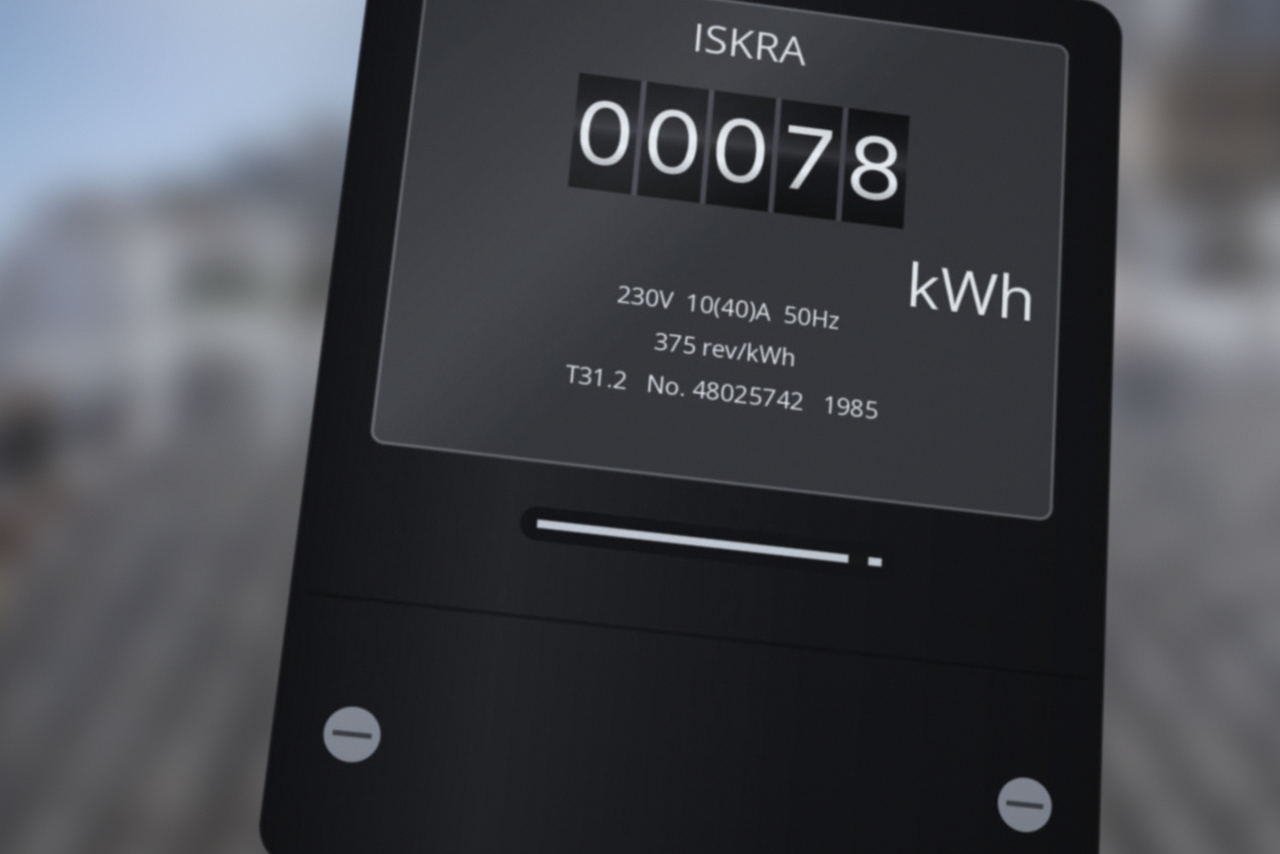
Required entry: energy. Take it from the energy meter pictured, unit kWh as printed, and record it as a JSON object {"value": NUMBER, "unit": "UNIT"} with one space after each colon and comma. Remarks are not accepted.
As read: {"value": 78, "unit": "kWh"}
